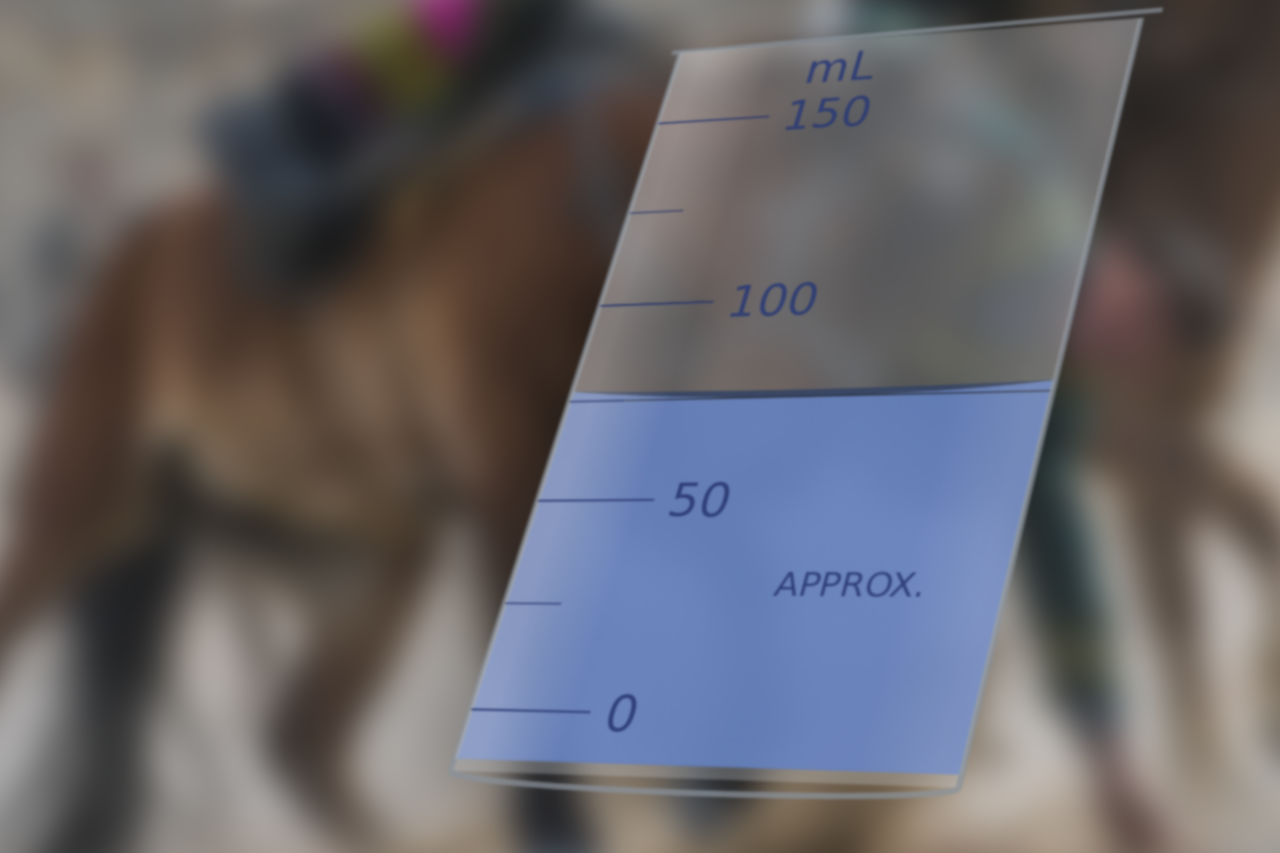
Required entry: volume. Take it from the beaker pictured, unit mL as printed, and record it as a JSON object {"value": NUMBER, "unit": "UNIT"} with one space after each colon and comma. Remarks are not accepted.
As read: {"value": 75, "unit": "mL"}
